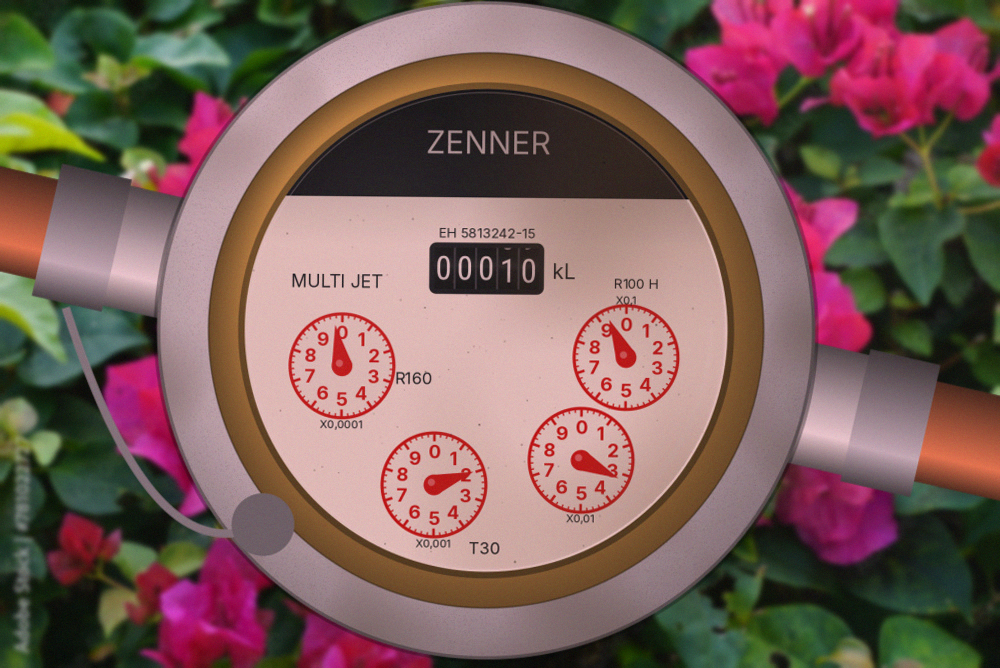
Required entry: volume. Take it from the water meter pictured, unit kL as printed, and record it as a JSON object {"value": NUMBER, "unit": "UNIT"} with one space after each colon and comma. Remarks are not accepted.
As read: {"value": 9.9319, "unit": "kL"}
